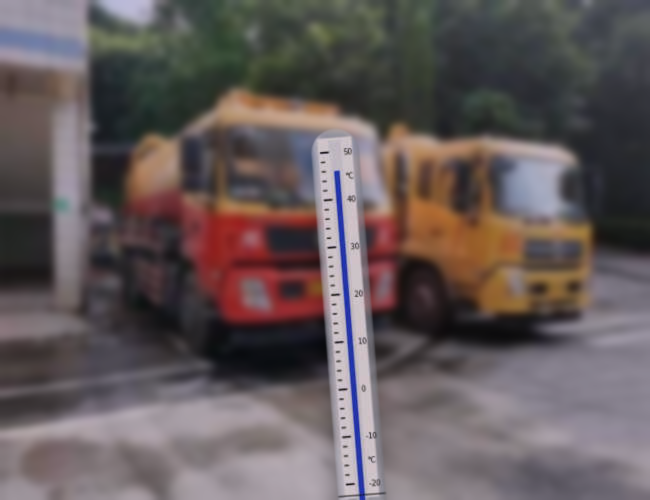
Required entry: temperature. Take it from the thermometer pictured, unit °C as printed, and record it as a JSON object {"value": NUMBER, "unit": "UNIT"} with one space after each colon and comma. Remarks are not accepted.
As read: {"value": 46, "unit": "°C"}
